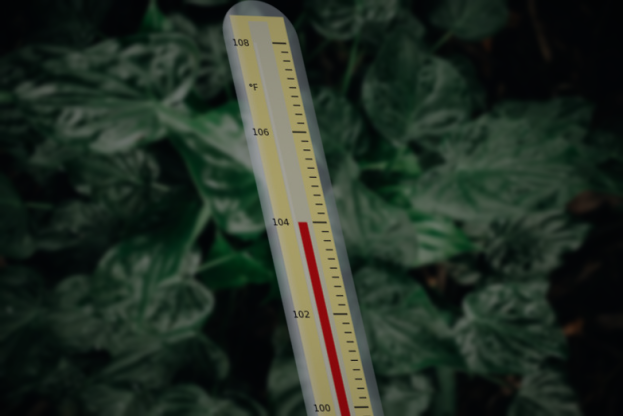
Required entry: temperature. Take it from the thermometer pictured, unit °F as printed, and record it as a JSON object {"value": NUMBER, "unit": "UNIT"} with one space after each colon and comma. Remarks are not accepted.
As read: {"value": 104, "unit": "°F"}
